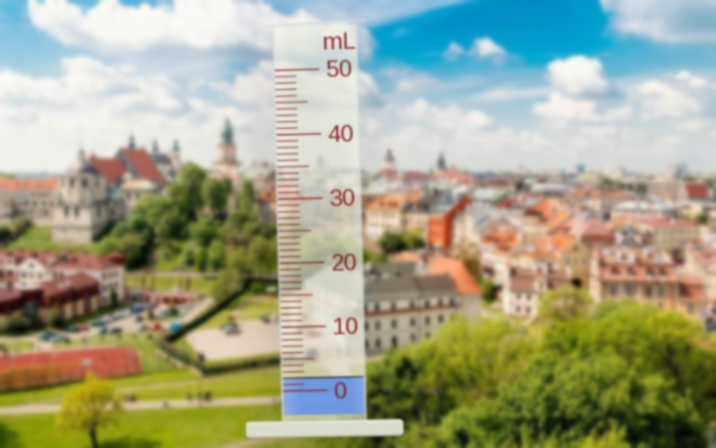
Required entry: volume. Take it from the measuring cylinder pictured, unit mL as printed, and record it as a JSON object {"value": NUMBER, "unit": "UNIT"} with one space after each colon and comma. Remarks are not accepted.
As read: {"value": 2, "unit": "mL"}
